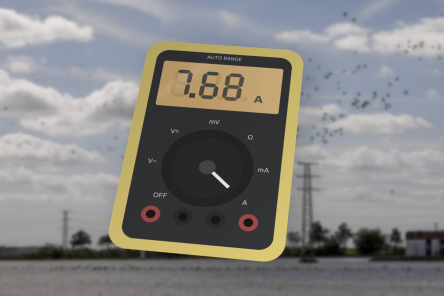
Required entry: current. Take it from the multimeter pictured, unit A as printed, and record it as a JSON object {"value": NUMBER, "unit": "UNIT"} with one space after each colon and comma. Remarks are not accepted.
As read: {"value": 7.68, "unit": "A"}
